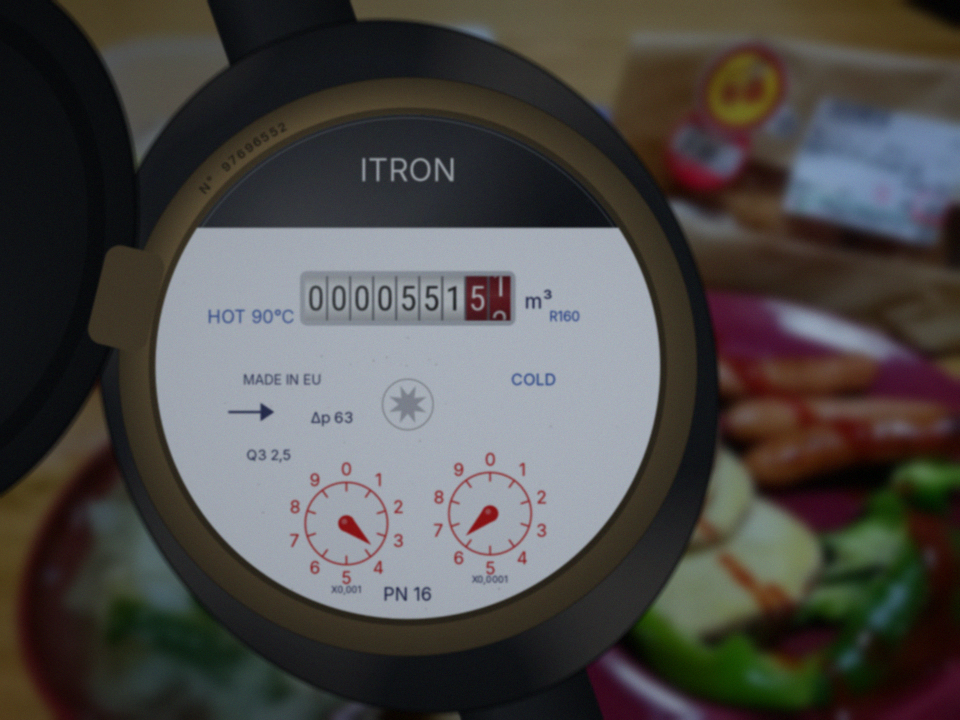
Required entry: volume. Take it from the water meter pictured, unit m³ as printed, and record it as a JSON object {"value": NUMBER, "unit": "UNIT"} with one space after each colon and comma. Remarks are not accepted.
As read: {"value": 551.5136, "unit": "m³"}
